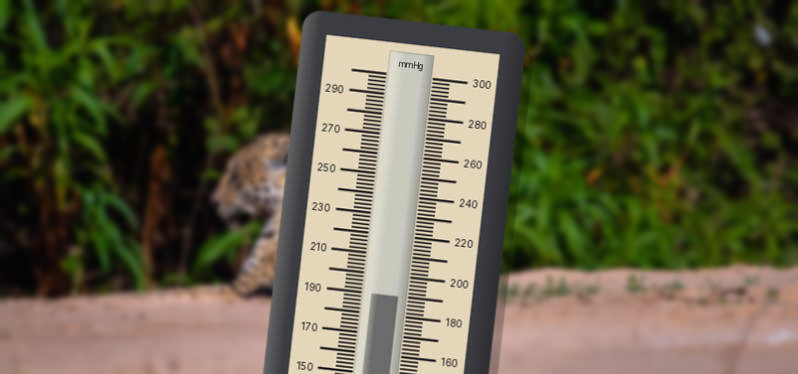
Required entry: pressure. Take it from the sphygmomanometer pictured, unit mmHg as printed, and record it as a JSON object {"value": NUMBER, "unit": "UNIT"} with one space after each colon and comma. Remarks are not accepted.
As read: {"value": 190, "unit": "mmHg"}
